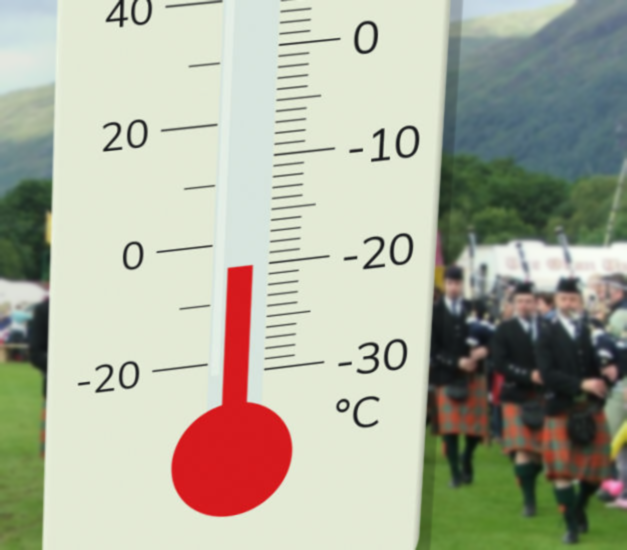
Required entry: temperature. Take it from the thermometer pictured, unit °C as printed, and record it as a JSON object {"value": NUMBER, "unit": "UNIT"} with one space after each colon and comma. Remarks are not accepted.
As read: {"value": -20, "unit": "°C"}
